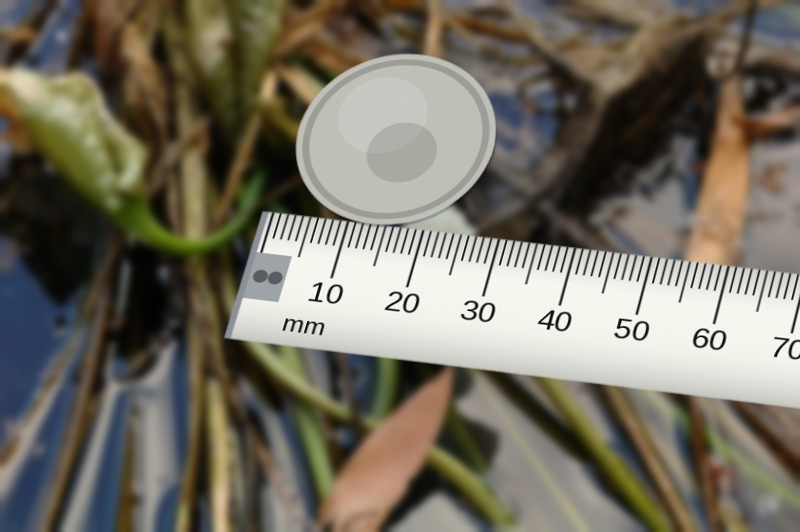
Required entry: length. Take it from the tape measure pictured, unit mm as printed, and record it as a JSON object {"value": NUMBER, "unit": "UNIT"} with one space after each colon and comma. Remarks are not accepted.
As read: {"value": 26, "unit": "mm"}
